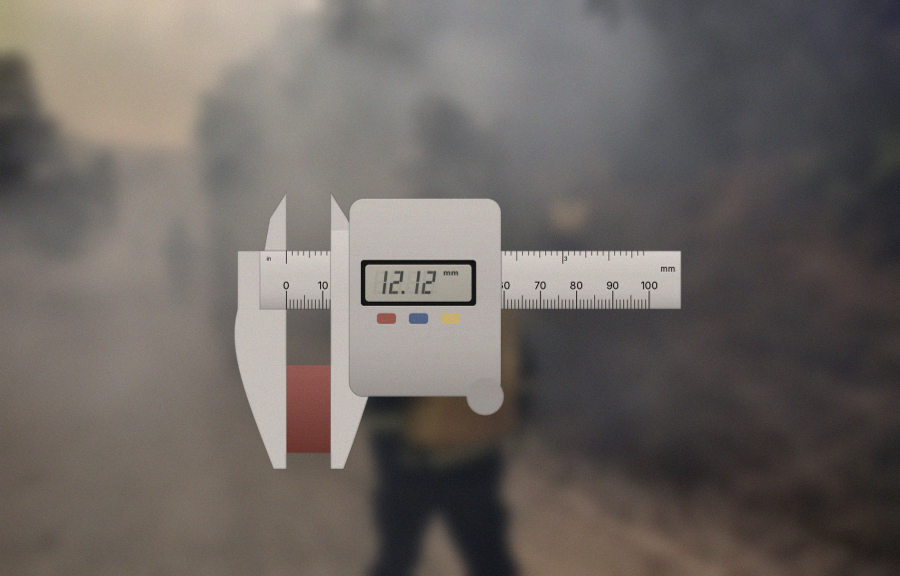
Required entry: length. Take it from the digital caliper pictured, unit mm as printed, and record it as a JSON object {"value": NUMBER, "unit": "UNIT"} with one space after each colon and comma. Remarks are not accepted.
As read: {"value": 12.12, "unit": "mm"}
